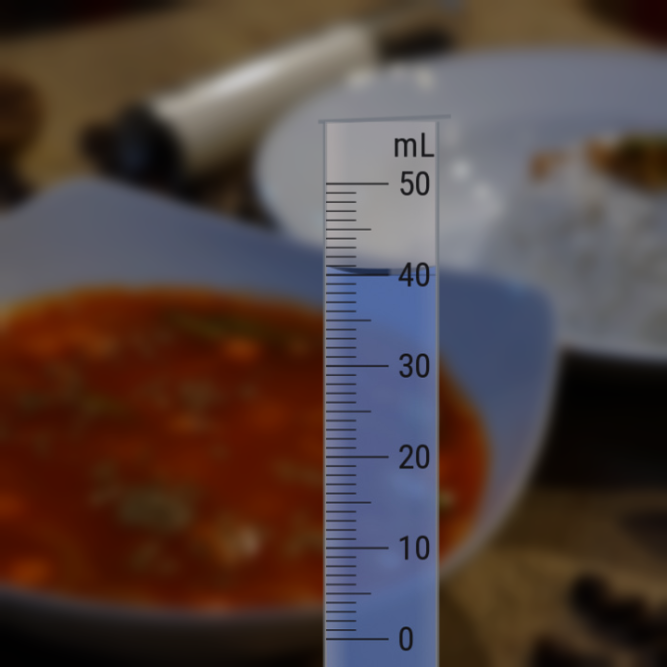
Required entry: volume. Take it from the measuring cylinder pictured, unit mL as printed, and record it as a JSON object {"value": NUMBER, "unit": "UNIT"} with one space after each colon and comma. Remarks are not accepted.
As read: {"value": 40, "unit": "mL"}
